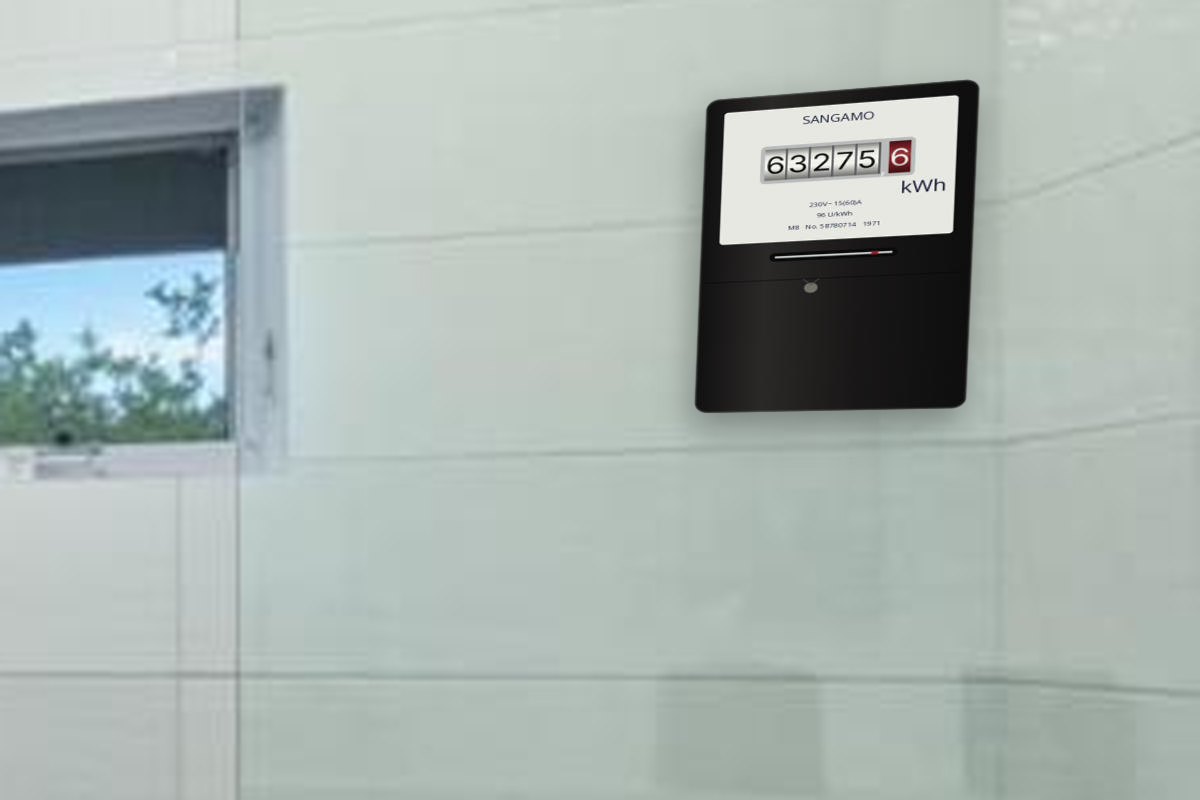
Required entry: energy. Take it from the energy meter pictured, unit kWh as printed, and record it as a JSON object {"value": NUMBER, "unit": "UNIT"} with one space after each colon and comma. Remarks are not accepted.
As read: {"value": 63275.6, "unit": "kWh"}
